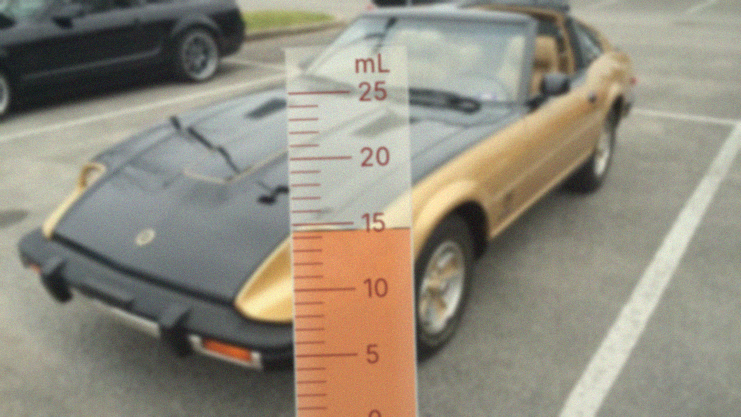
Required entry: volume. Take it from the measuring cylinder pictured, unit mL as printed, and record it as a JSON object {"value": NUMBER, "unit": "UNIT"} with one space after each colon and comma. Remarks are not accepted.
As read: {"value": 14.5, "unit": "mL"}
